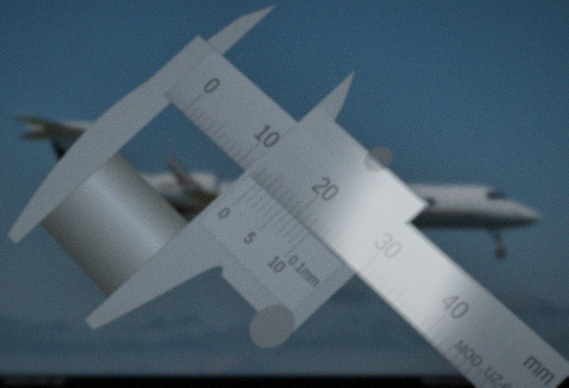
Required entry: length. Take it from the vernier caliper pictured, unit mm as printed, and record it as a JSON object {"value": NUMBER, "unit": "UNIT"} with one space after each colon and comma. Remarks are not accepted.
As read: {"value": 13.6, "unit": "mm"}
